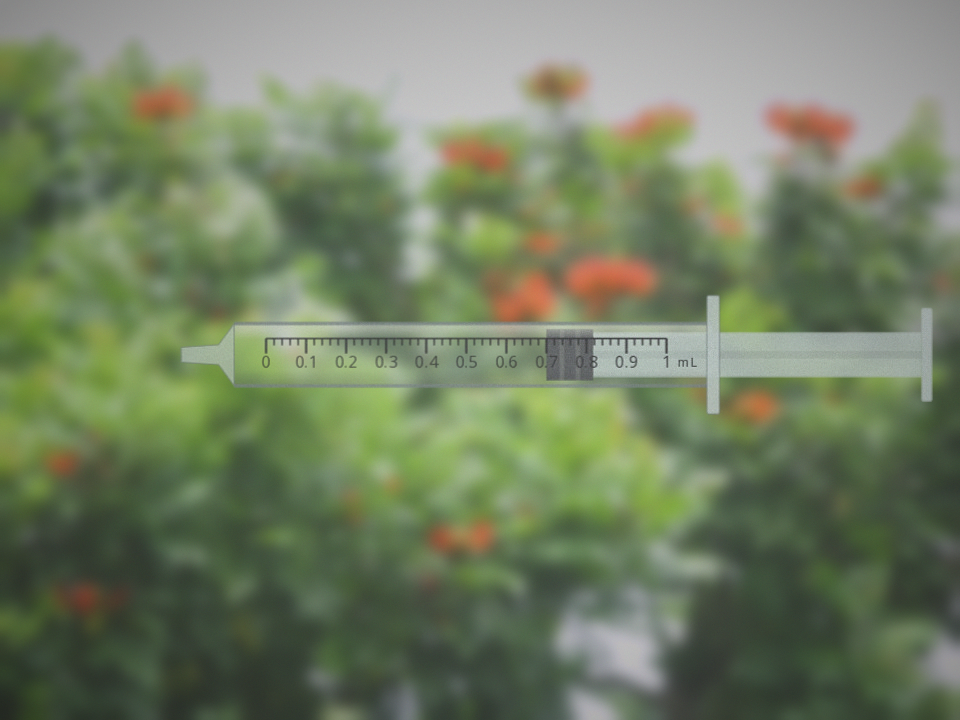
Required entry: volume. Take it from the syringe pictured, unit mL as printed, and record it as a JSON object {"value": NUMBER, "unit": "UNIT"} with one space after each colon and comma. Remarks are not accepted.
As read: {"value": 0.7, "unit": "mL"}
